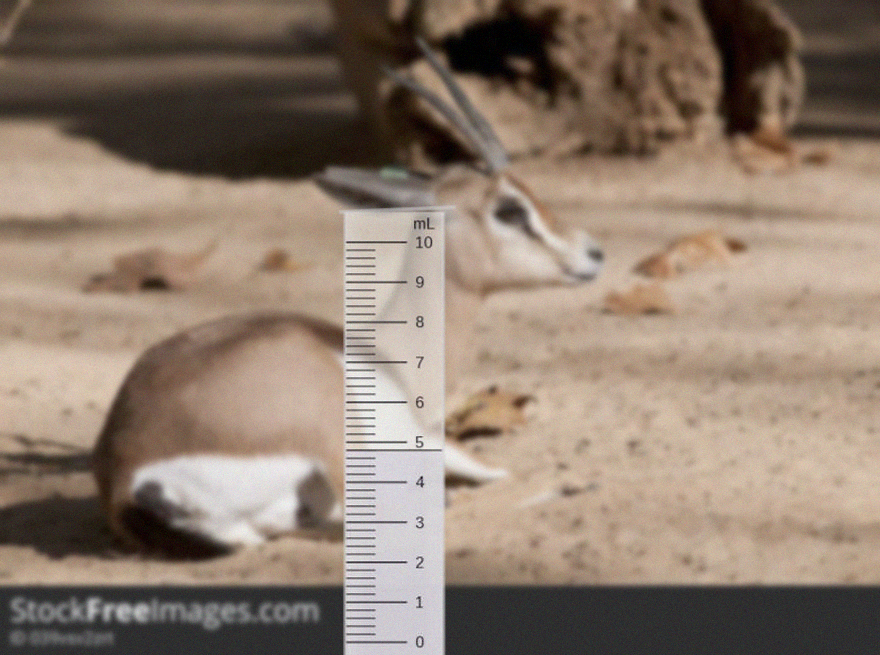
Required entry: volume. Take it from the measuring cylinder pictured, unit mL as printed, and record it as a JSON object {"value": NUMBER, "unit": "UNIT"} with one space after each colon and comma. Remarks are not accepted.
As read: {"value": 4.8, "unit": "mL"}
